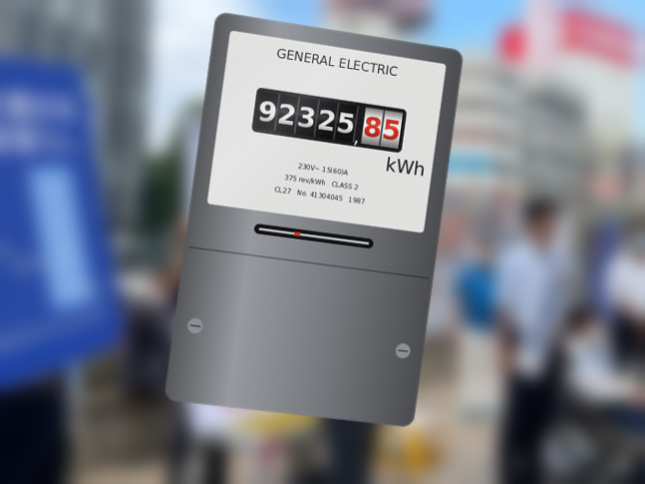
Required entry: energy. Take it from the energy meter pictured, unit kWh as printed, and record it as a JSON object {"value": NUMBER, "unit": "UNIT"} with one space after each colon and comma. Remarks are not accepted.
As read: {"value": 92325.85, "unit": "kWh"}
